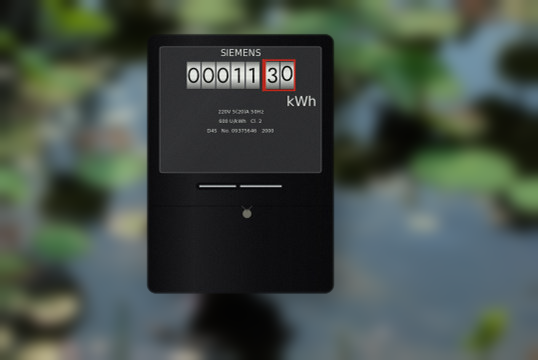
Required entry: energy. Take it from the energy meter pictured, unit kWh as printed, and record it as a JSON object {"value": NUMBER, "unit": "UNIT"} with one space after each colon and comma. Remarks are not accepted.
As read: {"value": 11.30, "unit": "kWh"}
